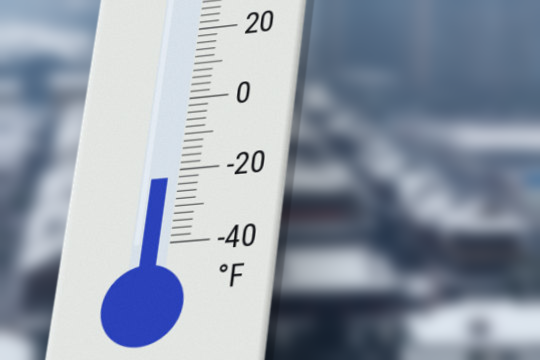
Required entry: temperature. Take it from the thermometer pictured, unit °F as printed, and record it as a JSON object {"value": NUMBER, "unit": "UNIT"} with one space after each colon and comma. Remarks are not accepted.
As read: {"value": -22, "unit": "°F"}
